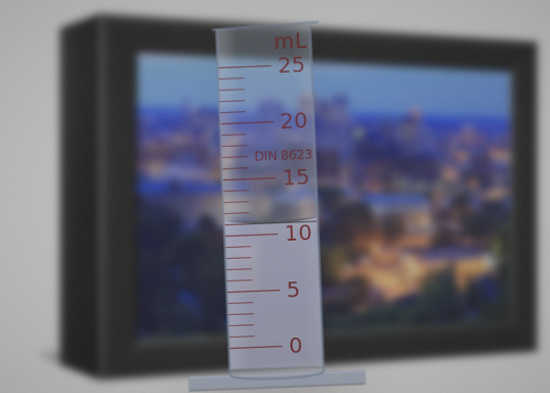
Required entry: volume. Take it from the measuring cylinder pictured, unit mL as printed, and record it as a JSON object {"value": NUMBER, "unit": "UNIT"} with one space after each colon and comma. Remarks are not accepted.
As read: {"value": 11, "unit": "mL"}
